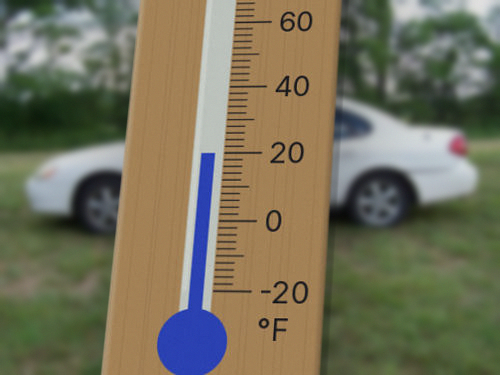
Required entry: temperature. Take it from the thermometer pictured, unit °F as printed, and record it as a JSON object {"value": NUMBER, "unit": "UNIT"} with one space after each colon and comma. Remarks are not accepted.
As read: {"value": 20, "unit": "°F"}
